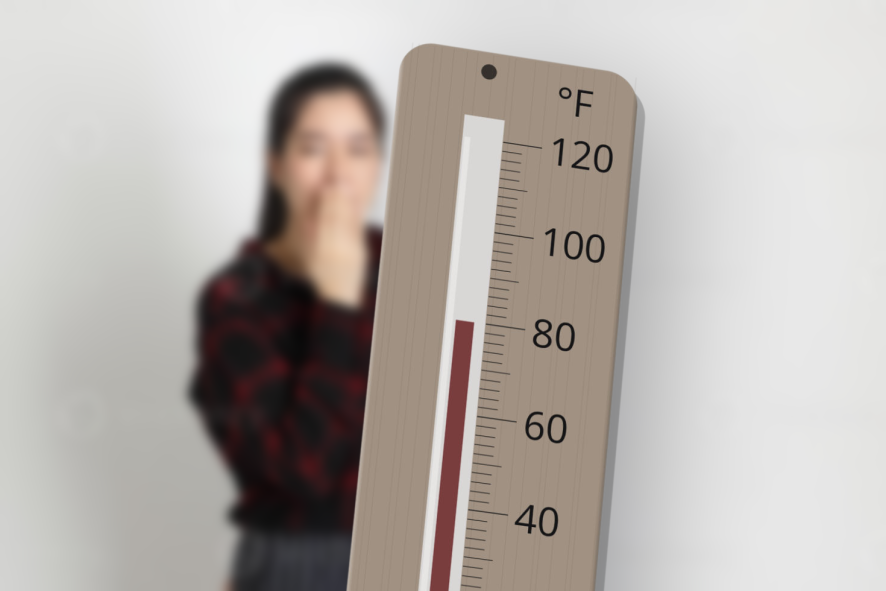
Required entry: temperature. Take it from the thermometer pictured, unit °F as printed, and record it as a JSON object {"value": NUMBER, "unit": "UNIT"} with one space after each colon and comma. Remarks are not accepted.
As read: {"value": 80, "unit": "°F"}
